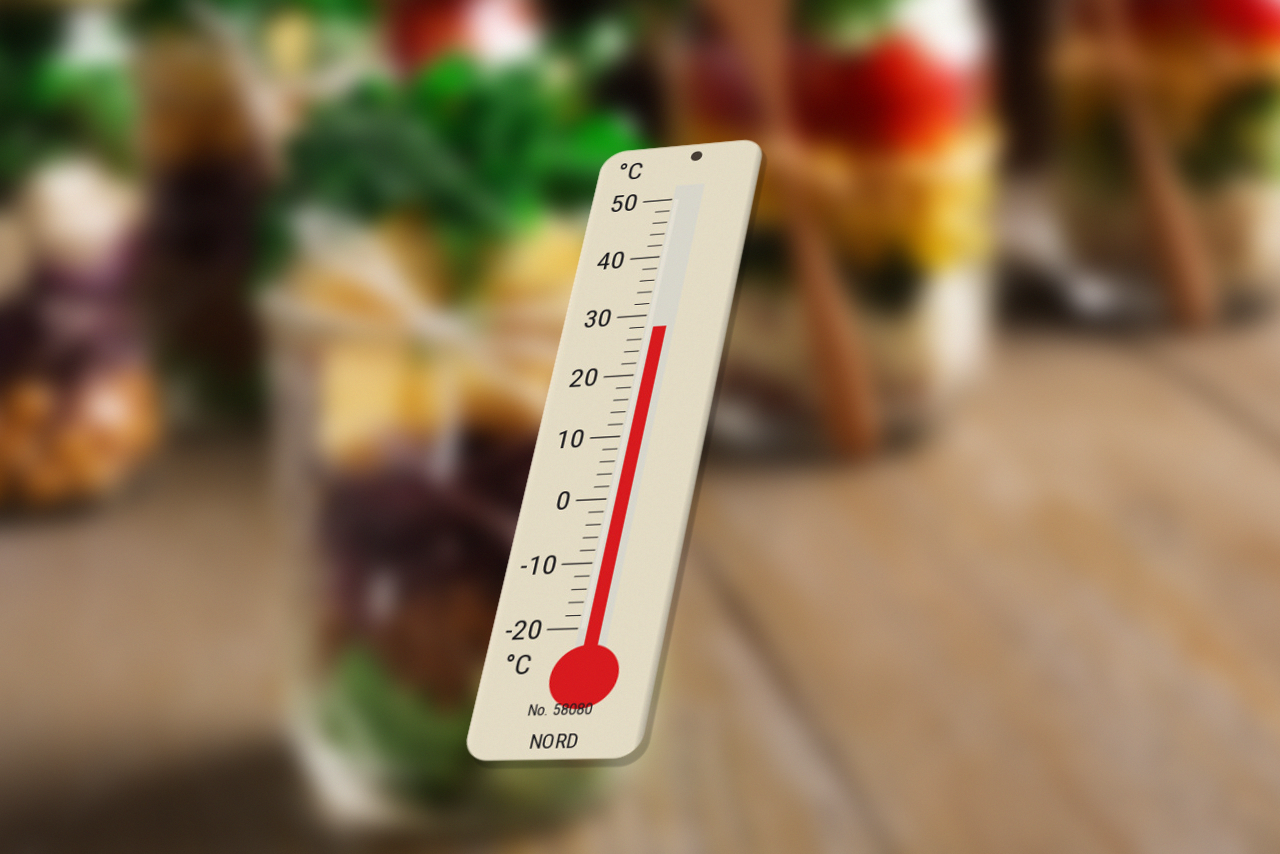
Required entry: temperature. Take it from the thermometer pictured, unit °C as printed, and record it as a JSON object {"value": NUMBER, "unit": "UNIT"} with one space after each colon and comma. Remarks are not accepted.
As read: {"value": 28, "unit": "°C"}
